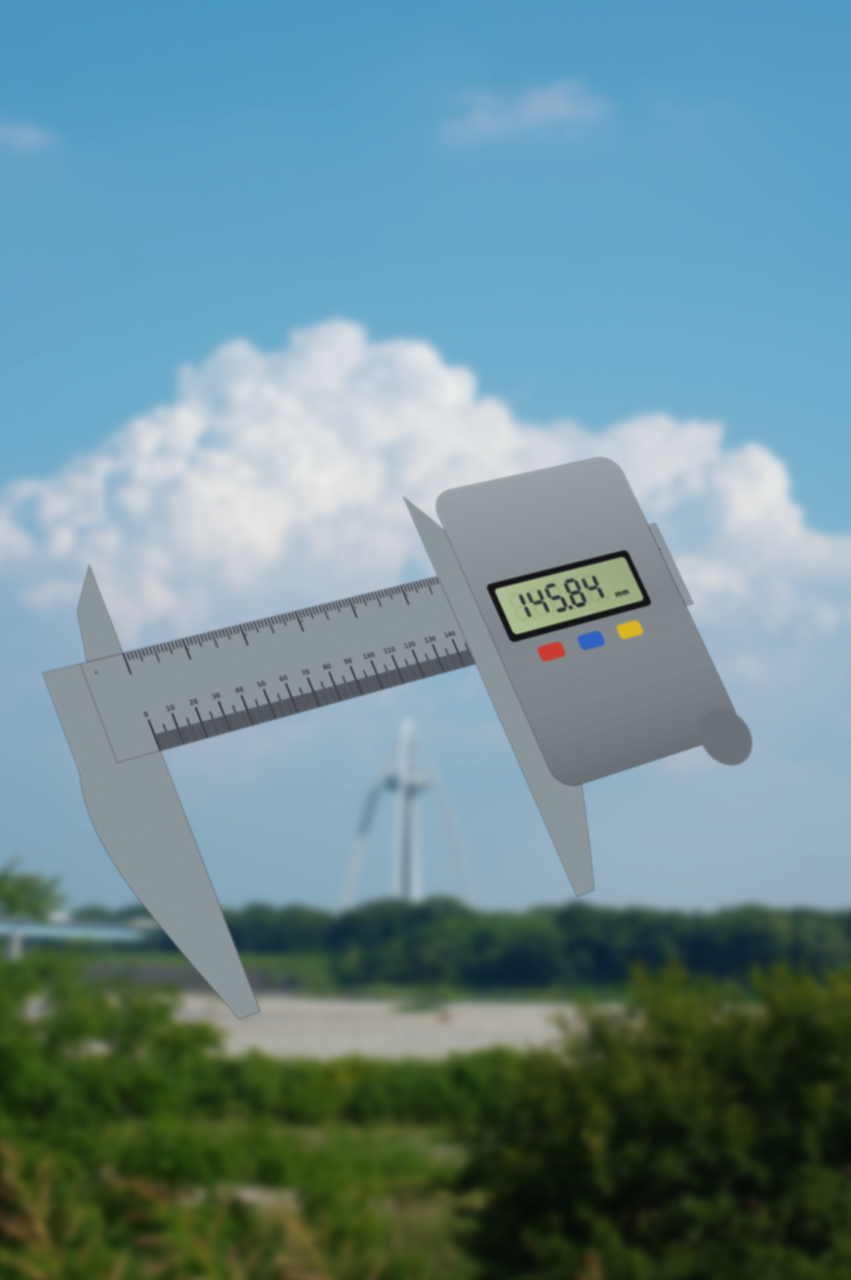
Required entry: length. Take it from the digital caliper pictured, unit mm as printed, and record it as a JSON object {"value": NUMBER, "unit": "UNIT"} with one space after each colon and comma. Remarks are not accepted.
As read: {"value": 145.84, "unit": "mm"}
